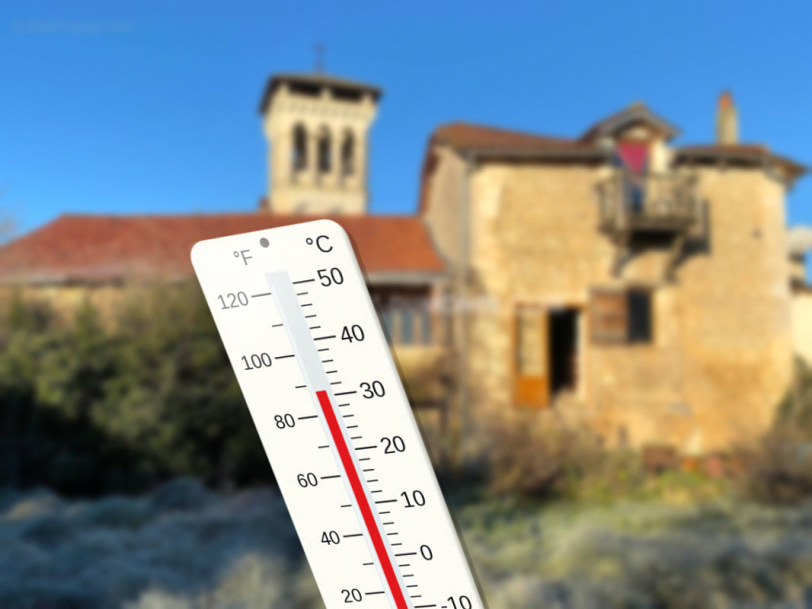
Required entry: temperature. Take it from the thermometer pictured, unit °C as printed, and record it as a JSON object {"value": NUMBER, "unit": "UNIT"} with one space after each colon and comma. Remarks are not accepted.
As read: {"value": 31, "unit": "°C"}
